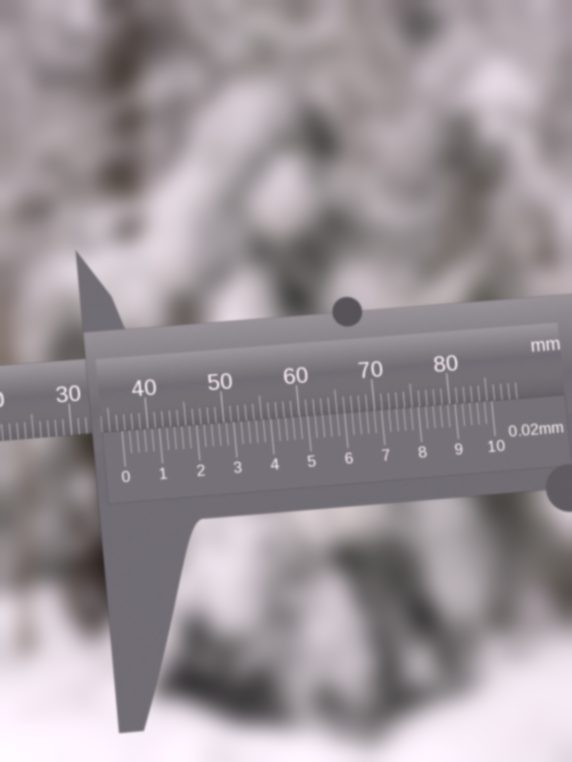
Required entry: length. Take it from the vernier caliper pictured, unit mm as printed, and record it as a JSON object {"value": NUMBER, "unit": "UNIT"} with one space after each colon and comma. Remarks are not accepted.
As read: {"value": 36.6, "unit": "mm"}
